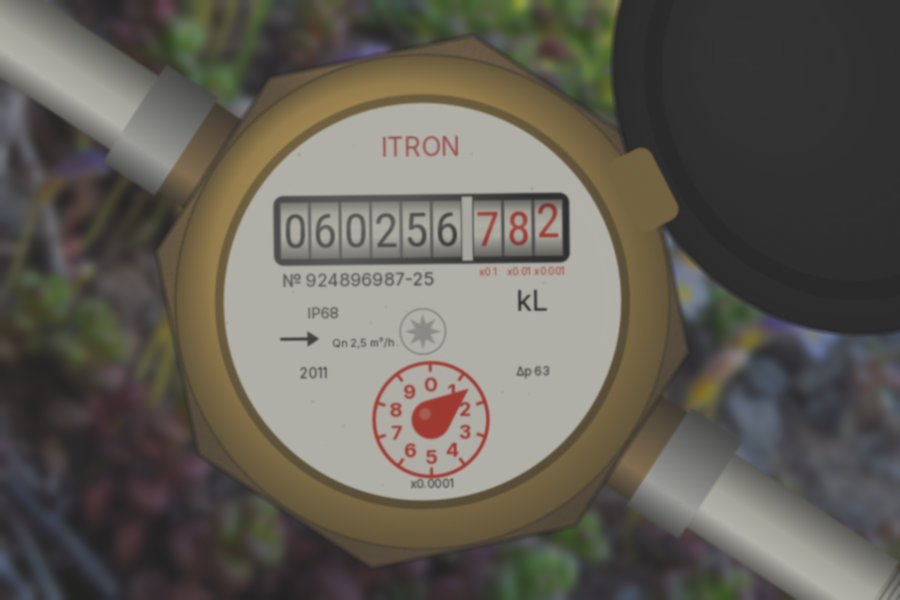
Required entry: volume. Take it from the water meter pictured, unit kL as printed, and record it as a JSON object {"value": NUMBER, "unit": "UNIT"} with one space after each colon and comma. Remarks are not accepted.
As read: {"value": 60256.7821, "unit": "kL"}
